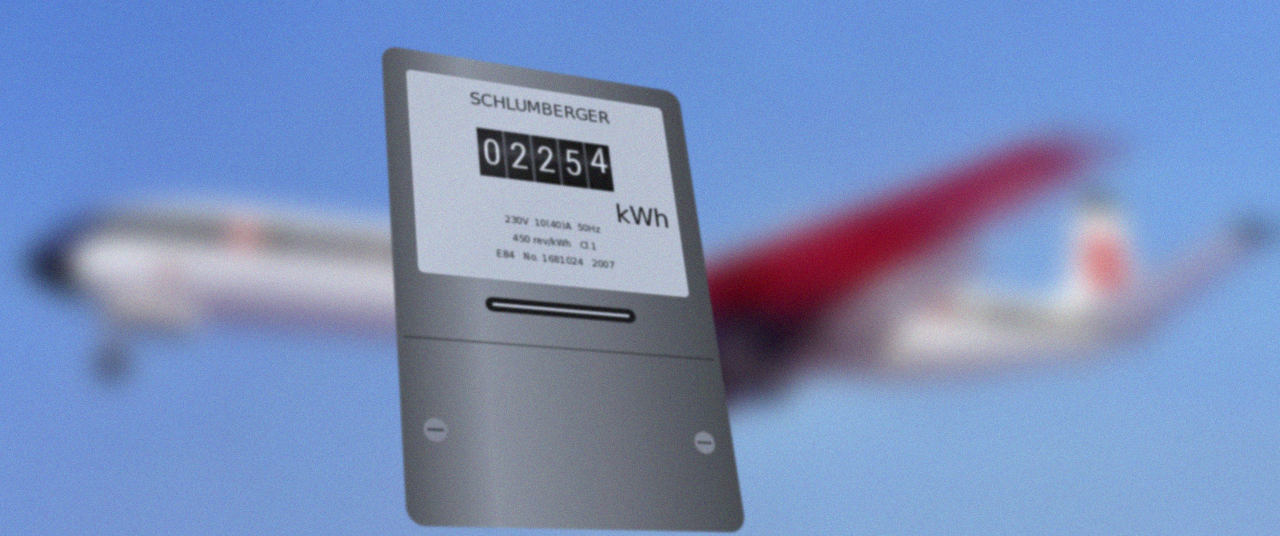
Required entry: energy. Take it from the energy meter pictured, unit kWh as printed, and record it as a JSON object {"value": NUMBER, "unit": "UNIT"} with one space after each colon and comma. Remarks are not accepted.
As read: {"value": 2254, "unit": "kWh"}
